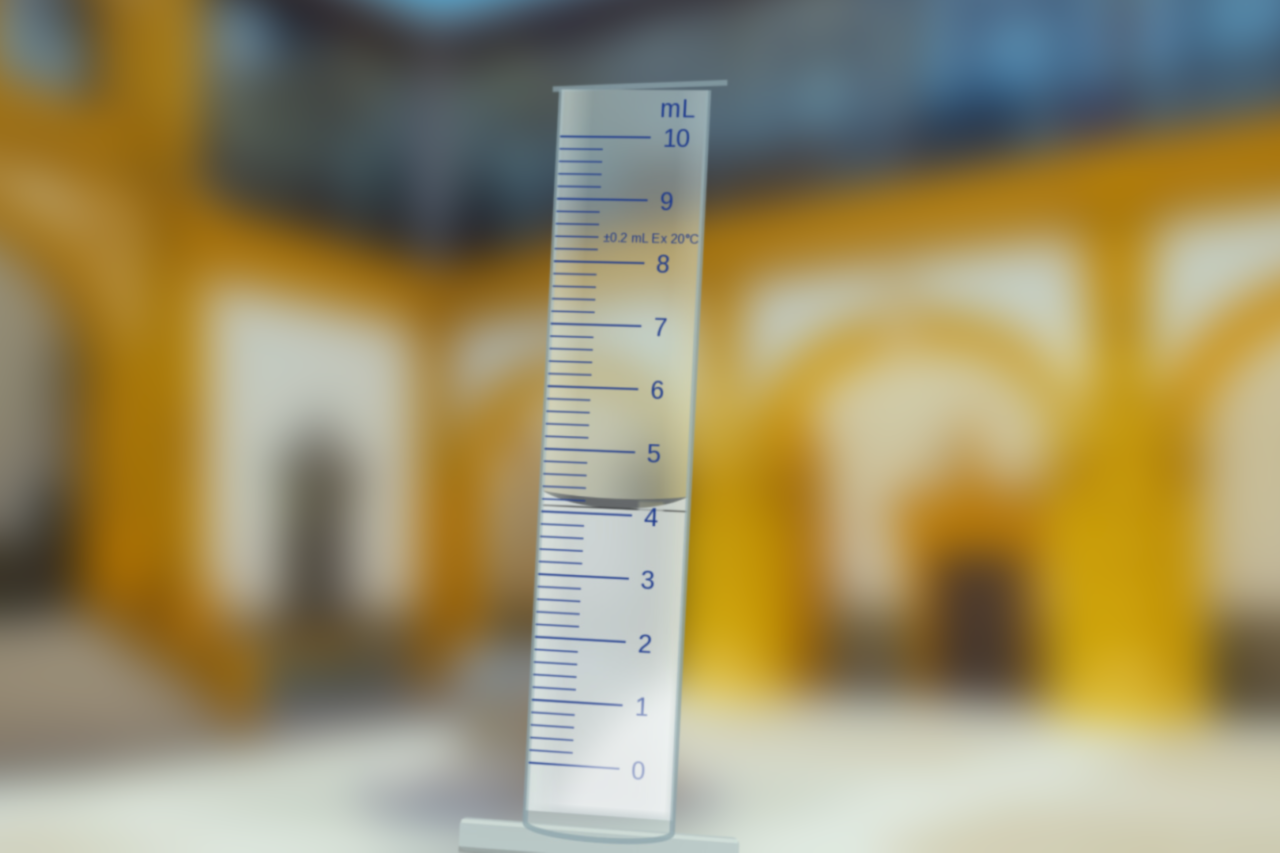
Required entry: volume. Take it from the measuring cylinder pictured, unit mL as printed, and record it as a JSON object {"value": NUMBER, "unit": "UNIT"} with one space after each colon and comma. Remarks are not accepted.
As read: {"value": 4.1, "unit": "mL"}
